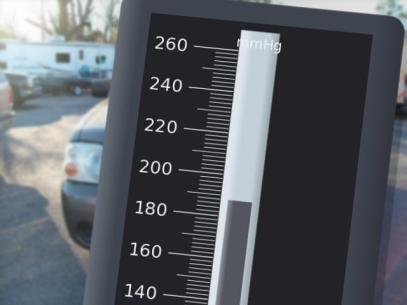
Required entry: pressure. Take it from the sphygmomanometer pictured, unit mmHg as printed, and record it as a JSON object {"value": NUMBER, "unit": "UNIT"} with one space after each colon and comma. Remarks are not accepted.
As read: {"value": 188, "unit": "mmHg"}
